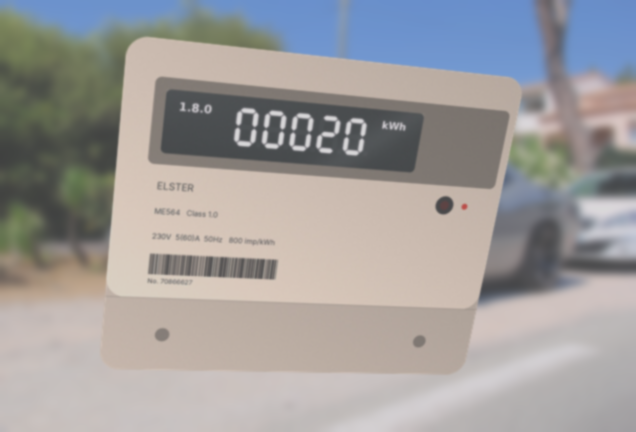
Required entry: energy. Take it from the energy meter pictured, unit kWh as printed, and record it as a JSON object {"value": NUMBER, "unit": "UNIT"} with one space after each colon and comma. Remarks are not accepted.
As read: {"value": 20, "unit": "kWh"}
